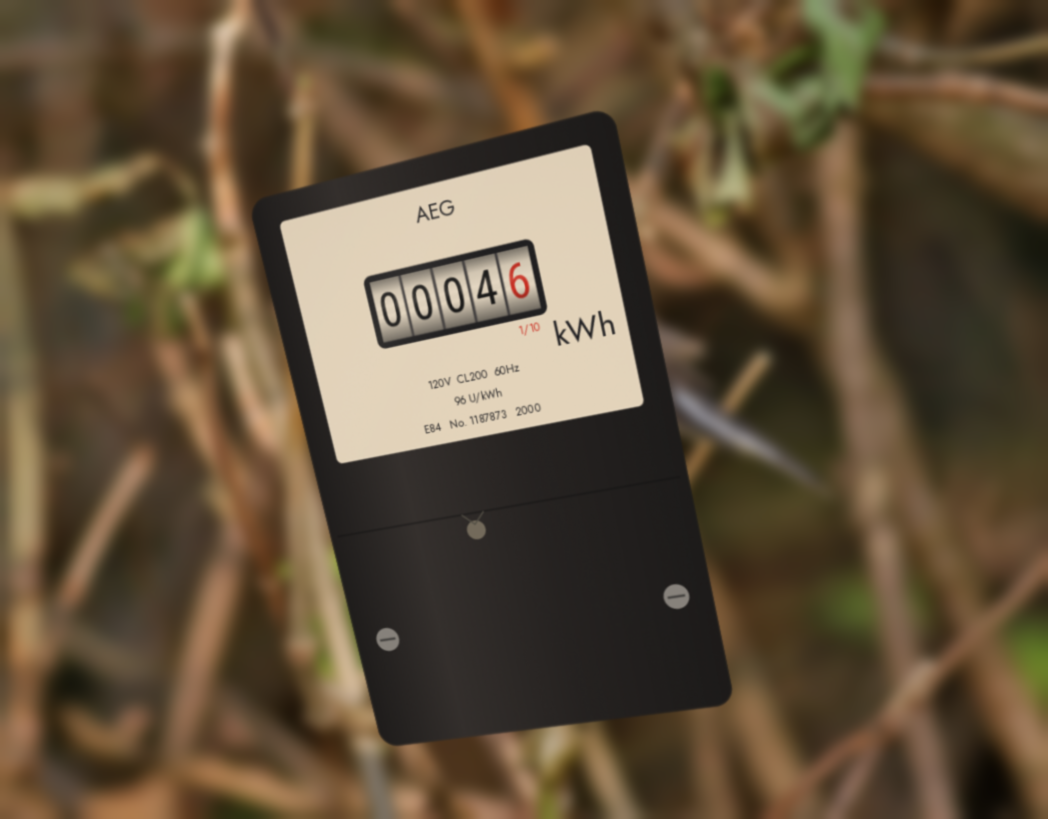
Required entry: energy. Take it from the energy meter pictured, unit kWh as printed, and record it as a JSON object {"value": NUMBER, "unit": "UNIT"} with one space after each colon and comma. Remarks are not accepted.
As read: {"value": 4.6, "unit": "kWh"}
